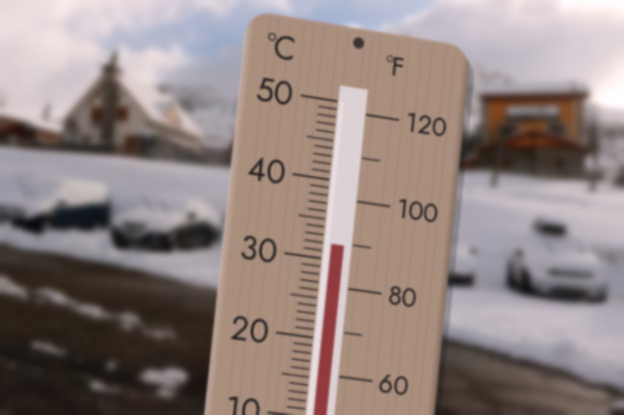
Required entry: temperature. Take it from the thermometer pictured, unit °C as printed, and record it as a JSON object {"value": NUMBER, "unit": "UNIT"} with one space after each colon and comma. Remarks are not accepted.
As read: {"value": 32, "unit": "°C"}
